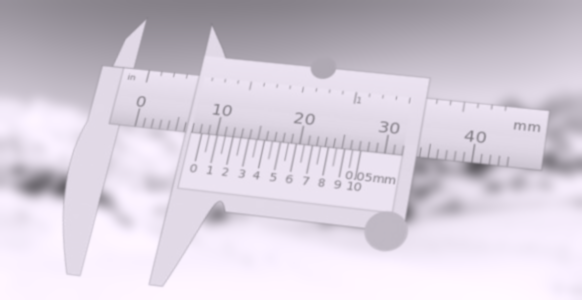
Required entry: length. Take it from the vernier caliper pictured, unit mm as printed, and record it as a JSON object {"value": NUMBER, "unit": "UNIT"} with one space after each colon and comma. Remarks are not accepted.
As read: {"value": 8.2, "unit": "mm"}
